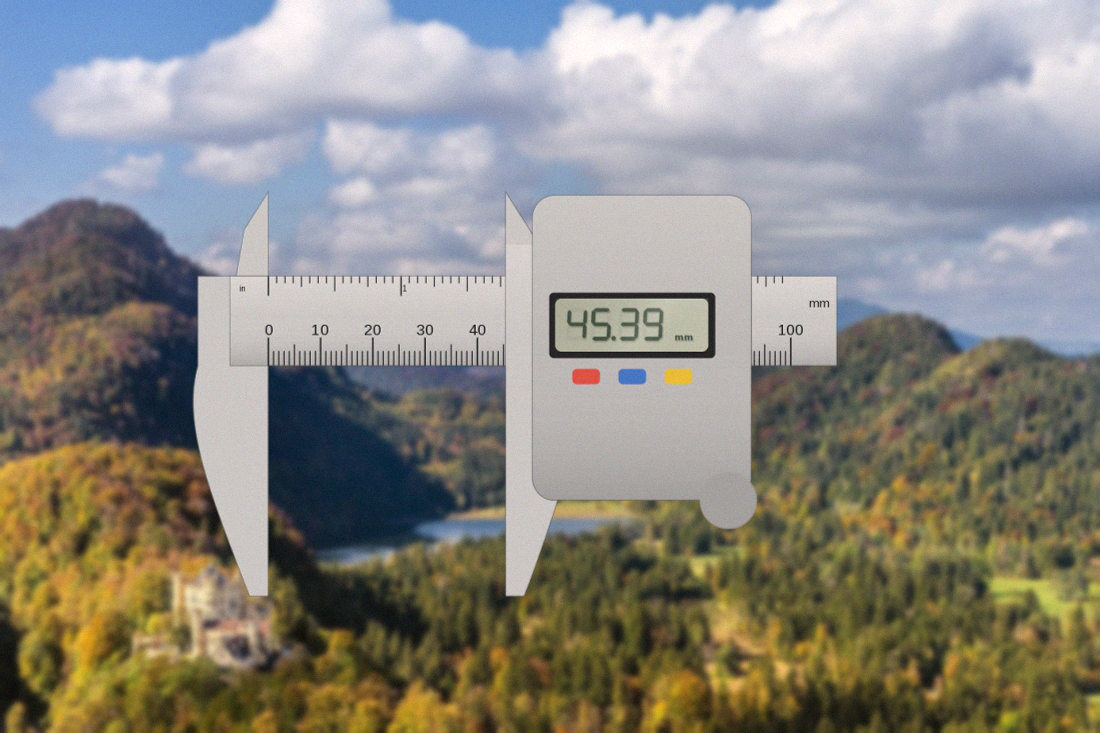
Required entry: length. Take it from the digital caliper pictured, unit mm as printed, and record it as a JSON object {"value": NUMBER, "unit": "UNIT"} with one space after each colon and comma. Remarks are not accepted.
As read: {"value": 45.39, "unit": "mm"}
